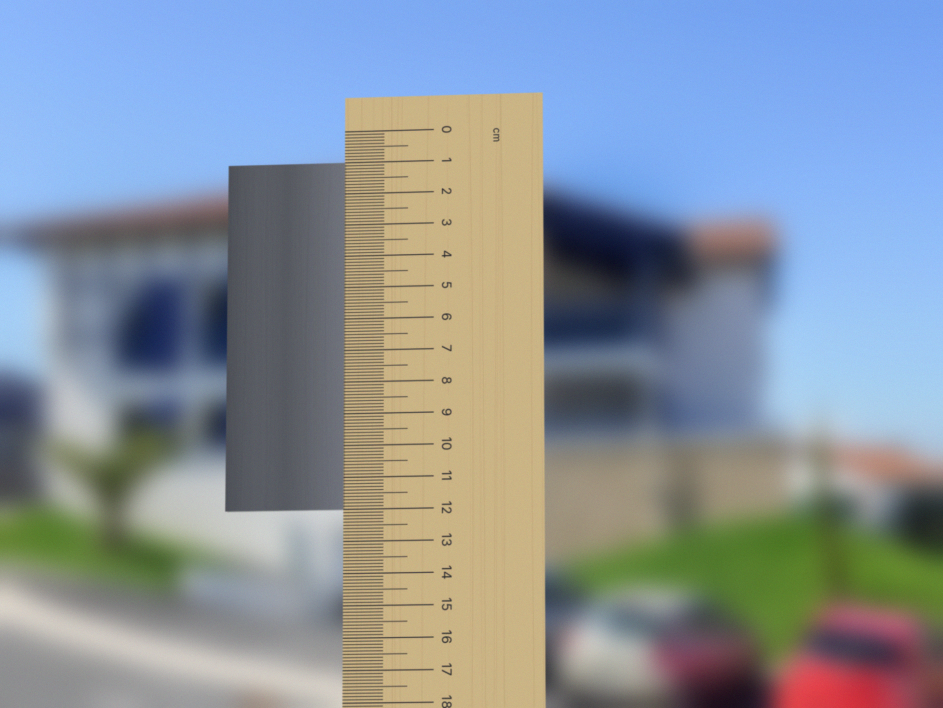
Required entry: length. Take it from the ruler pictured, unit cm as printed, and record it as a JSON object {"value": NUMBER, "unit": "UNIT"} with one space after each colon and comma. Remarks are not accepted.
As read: {"value": 11, "unit": "cm"}
